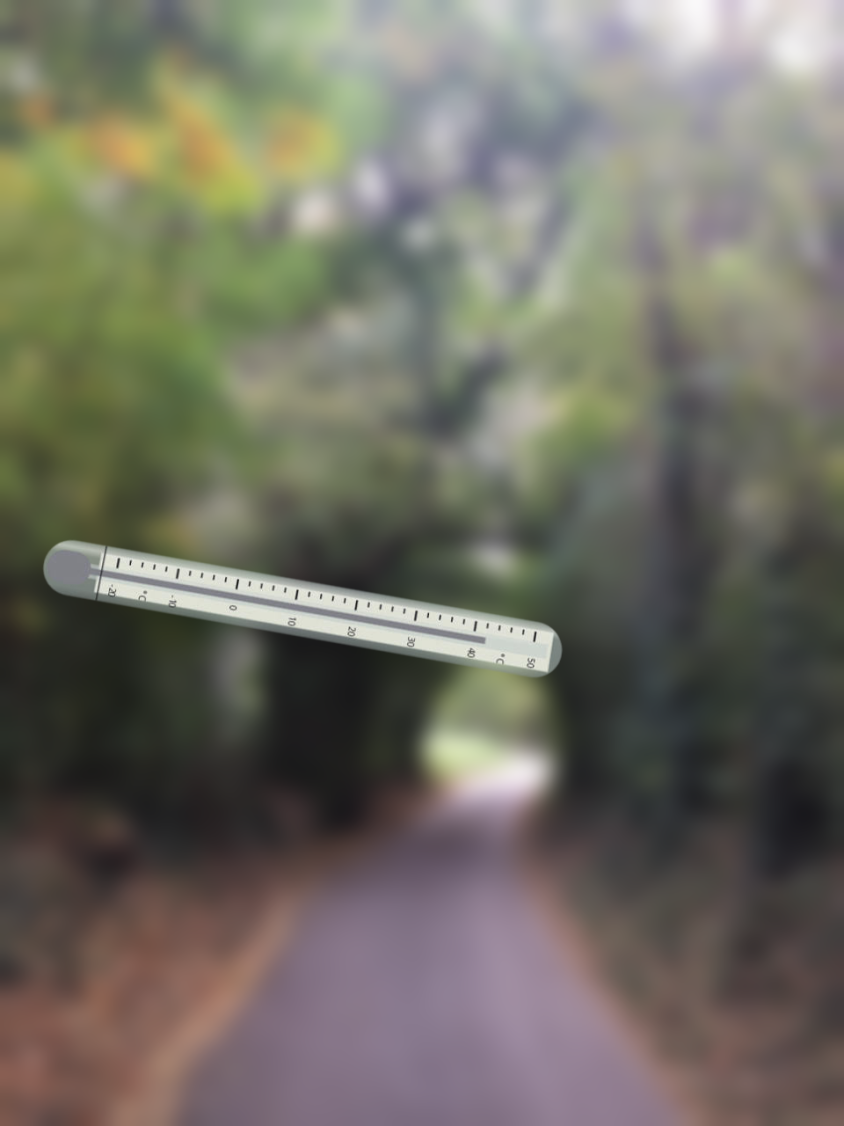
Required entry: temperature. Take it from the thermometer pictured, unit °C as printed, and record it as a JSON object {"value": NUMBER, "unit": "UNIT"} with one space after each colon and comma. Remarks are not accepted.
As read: {"value": 42, "unit": "°C"}
